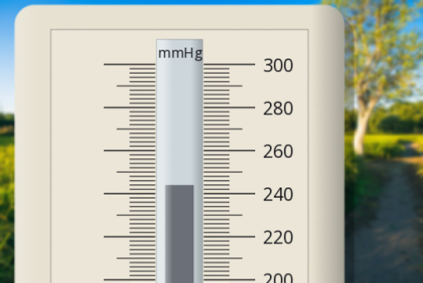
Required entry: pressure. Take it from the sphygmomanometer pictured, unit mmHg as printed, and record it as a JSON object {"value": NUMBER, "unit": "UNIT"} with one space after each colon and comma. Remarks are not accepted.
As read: {"value": 244, "unit": "mmHg"}
